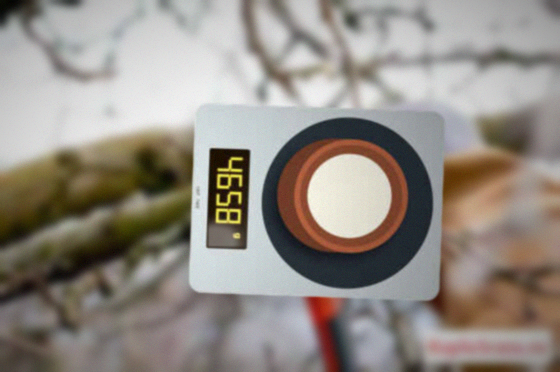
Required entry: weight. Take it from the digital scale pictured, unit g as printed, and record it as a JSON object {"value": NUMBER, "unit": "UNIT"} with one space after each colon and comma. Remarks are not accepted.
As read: {"value": 4658, "unit": "g"}
